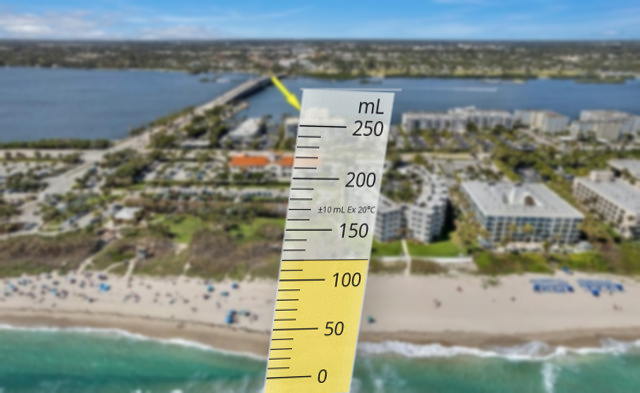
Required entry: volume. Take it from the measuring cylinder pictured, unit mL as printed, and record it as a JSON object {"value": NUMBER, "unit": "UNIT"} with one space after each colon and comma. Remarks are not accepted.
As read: {"value": 120, "unit": "mL"}
